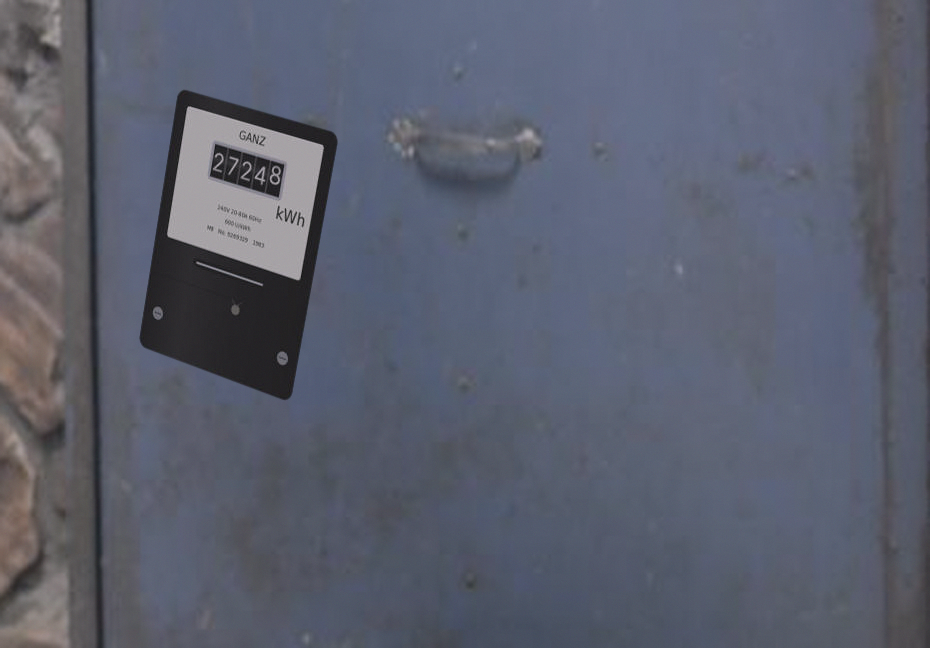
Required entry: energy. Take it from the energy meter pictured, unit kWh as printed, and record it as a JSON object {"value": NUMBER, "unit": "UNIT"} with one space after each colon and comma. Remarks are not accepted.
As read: {"value": 27248, "unit": "kWh"}
